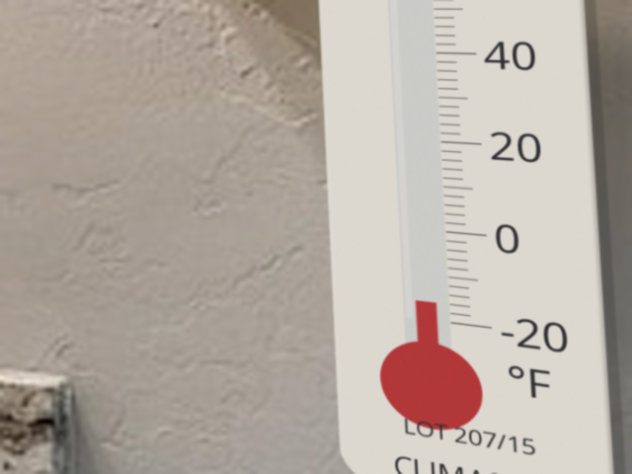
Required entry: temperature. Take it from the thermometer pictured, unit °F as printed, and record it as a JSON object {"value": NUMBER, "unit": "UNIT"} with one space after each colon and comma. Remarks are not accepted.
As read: {"value": -16, "unit": "°F"}
